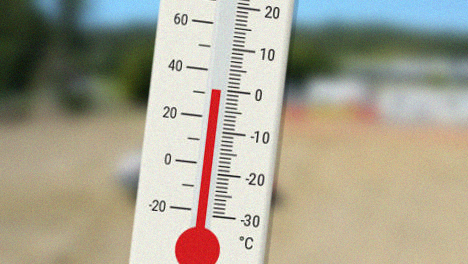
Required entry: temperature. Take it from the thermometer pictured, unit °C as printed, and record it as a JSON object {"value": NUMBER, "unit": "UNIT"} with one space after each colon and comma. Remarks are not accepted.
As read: {"value": 0, "unit": "°C"}
